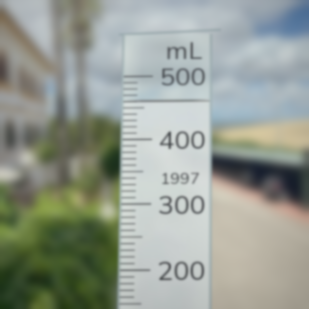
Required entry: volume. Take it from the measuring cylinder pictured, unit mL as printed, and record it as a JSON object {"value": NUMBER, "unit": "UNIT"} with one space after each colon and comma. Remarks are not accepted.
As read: {"value": 460, "unit": "mL"}
